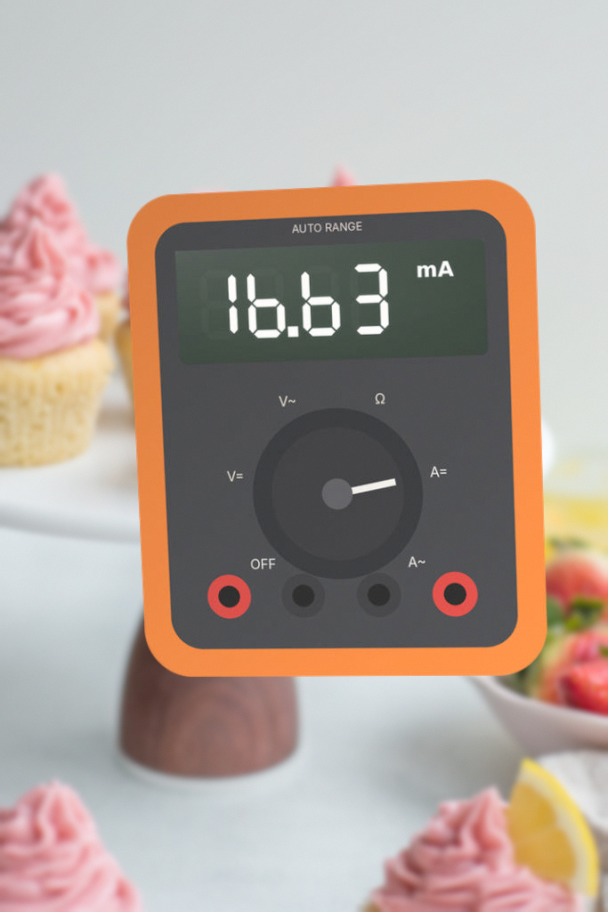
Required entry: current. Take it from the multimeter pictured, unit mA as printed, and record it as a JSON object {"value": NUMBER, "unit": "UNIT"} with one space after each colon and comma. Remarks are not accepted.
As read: {"value": 16.63, "unit": "mA"}
